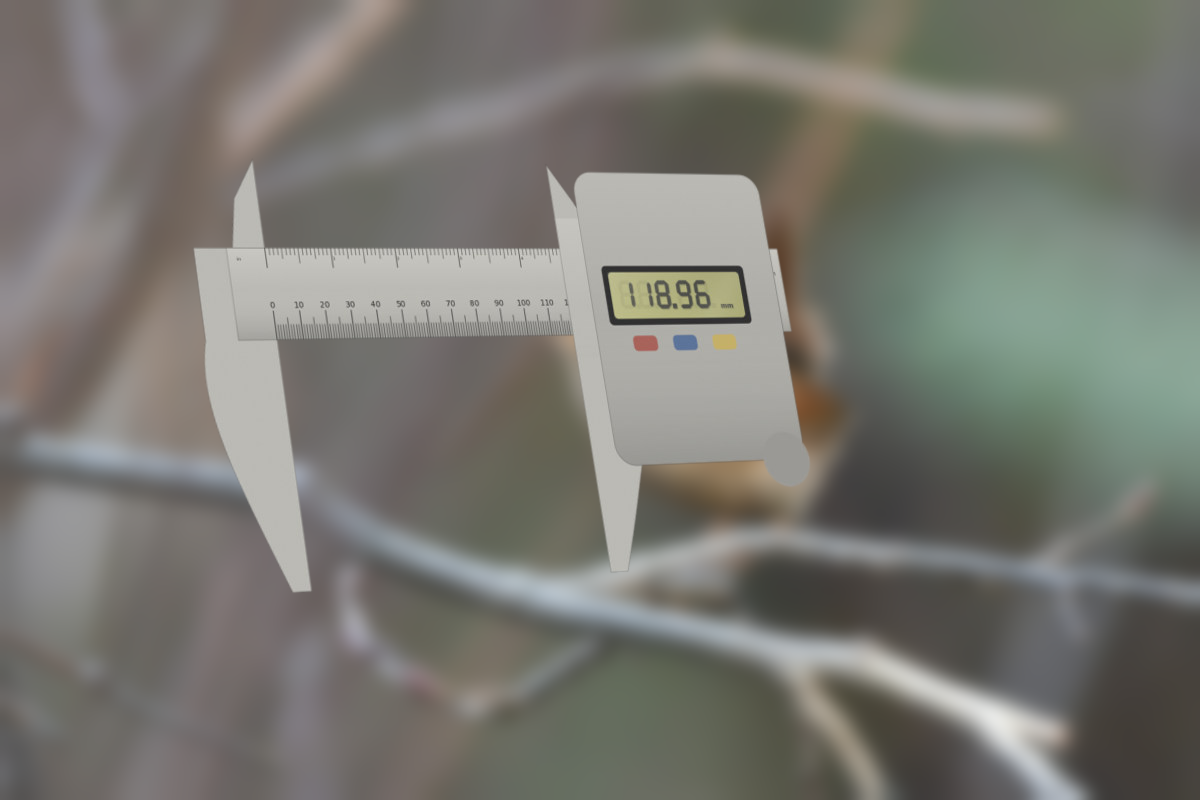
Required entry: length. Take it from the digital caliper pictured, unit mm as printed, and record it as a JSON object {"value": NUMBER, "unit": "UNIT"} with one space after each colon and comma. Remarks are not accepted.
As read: {"value": 118.96, "unit": "mm"}
